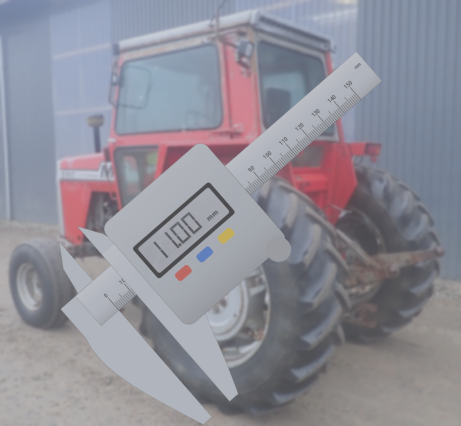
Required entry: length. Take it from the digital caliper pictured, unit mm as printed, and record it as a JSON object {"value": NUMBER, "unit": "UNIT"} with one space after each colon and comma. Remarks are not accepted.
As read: {"value": 11.00, "unit": "mm"}
